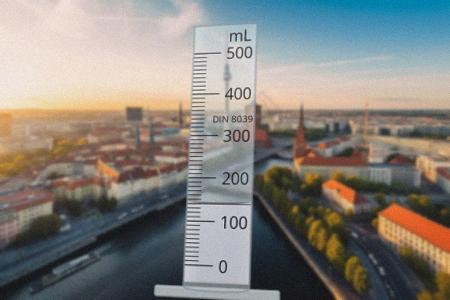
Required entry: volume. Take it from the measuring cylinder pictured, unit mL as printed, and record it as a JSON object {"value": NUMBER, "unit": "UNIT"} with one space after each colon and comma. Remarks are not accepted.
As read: {"value": 140, "unit": "mL"}
